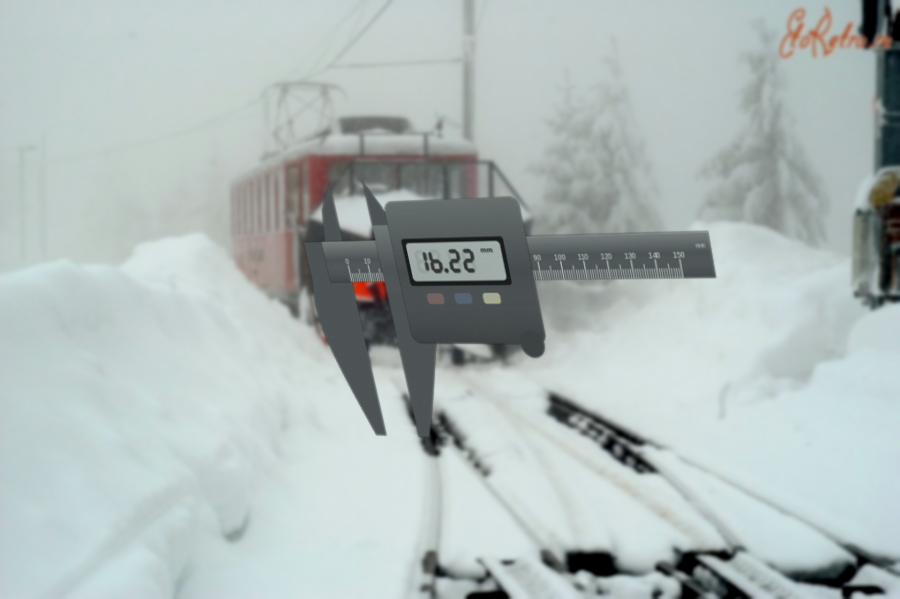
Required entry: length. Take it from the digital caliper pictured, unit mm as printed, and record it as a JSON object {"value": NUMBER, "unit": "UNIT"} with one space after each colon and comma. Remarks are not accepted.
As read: {"value": 16.22, "unit": "mm"}
